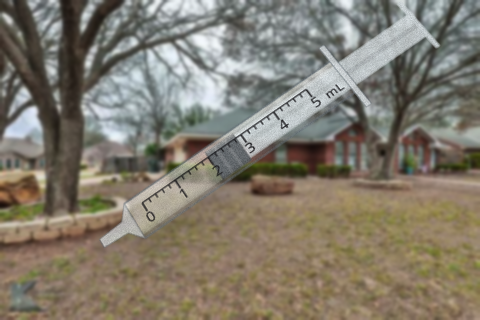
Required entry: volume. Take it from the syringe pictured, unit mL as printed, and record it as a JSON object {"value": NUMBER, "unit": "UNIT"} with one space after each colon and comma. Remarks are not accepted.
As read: {"value": 2, "unit": "mL"}
